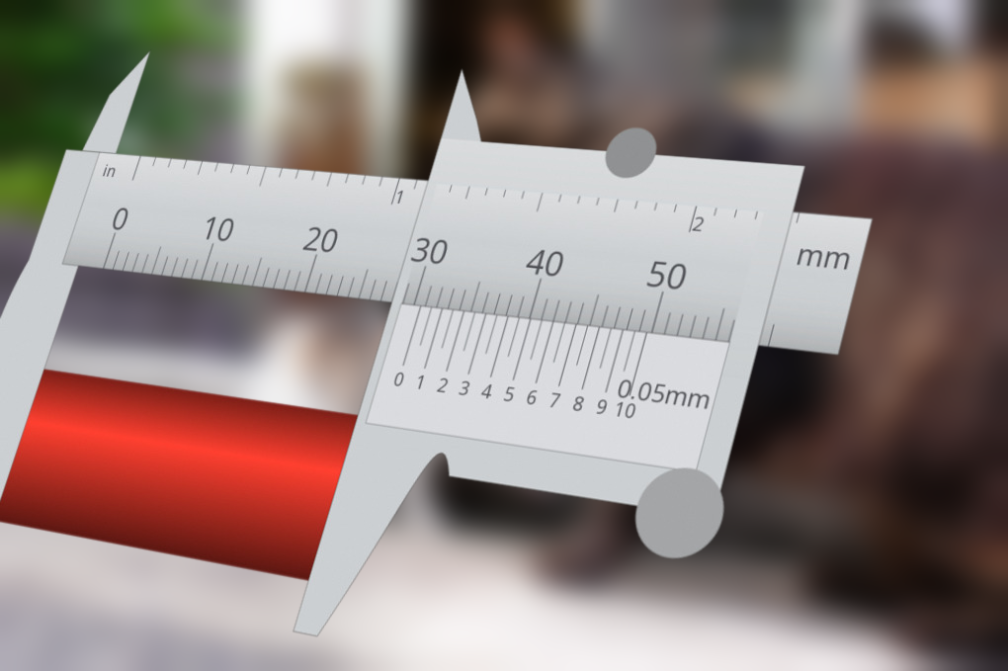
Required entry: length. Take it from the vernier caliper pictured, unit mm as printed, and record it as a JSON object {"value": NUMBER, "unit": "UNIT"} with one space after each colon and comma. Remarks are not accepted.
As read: {"value": 30.6, "unit": "mm"}
